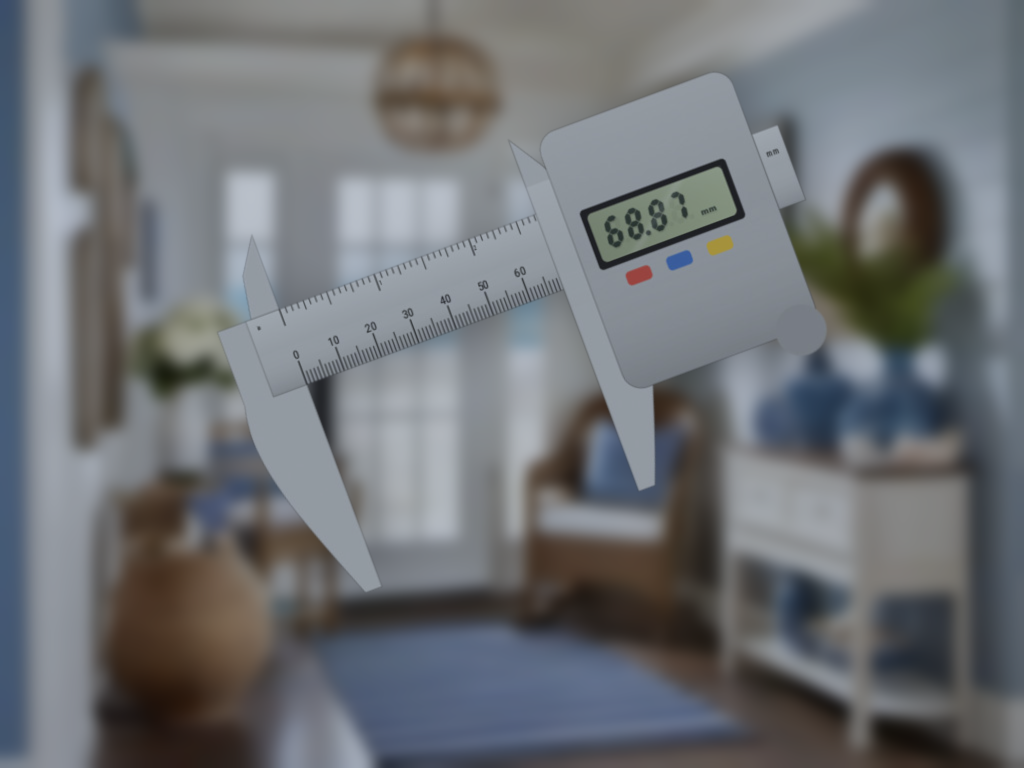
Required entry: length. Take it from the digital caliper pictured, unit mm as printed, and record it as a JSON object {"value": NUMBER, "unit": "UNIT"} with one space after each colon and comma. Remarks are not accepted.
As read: {"value": 68.87, "unit": "mm"}
